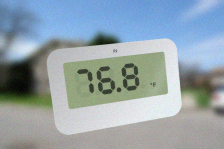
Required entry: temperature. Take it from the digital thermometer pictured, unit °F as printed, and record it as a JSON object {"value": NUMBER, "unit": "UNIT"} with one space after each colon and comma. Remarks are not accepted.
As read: {"value": 76.8, "unit": "°F"}
